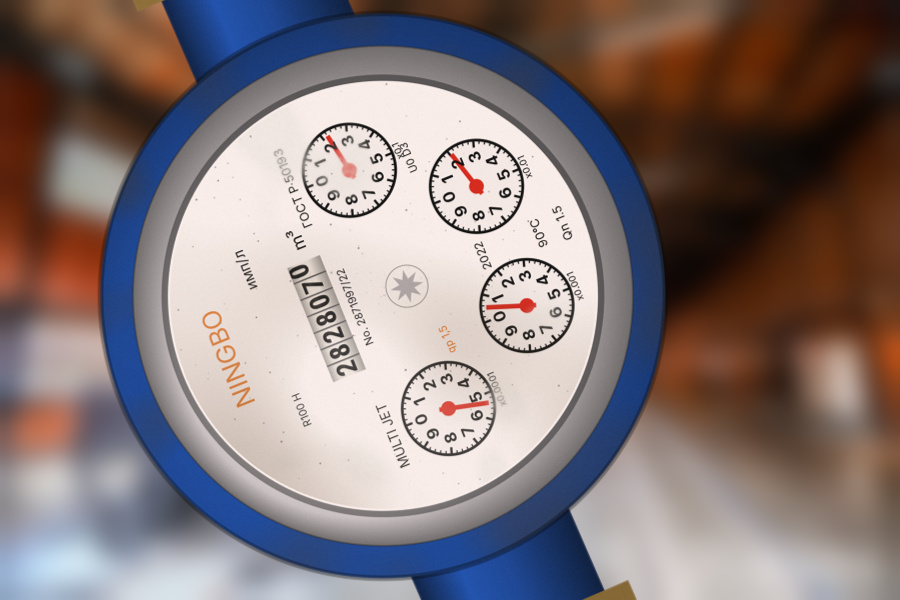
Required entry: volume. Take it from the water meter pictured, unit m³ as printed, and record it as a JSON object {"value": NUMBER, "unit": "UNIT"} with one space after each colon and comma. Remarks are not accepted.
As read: {"value": 2828070.2205, "unit": "m³"}
